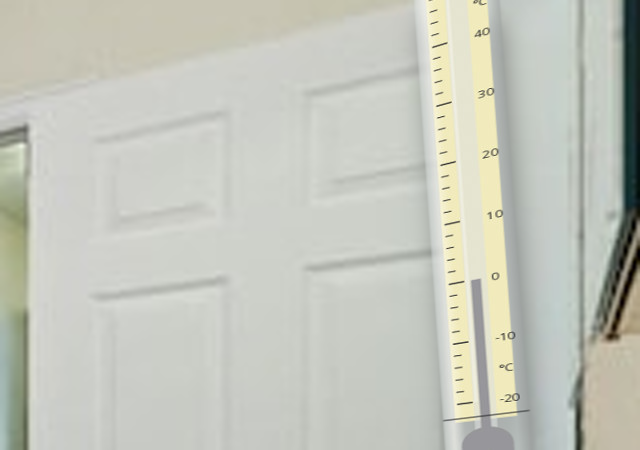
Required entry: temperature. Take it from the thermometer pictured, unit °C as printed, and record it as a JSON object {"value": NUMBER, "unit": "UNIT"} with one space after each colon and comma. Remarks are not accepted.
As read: {"value": 0, "unit": "°C"}
